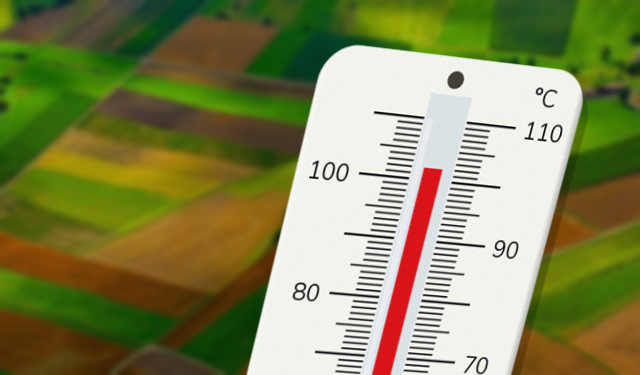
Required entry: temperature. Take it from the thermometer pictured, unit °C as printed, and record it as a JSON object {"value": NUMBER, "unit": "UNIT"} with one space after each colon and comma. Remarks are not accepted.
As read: {"value": 102, "unit": "°C"}
